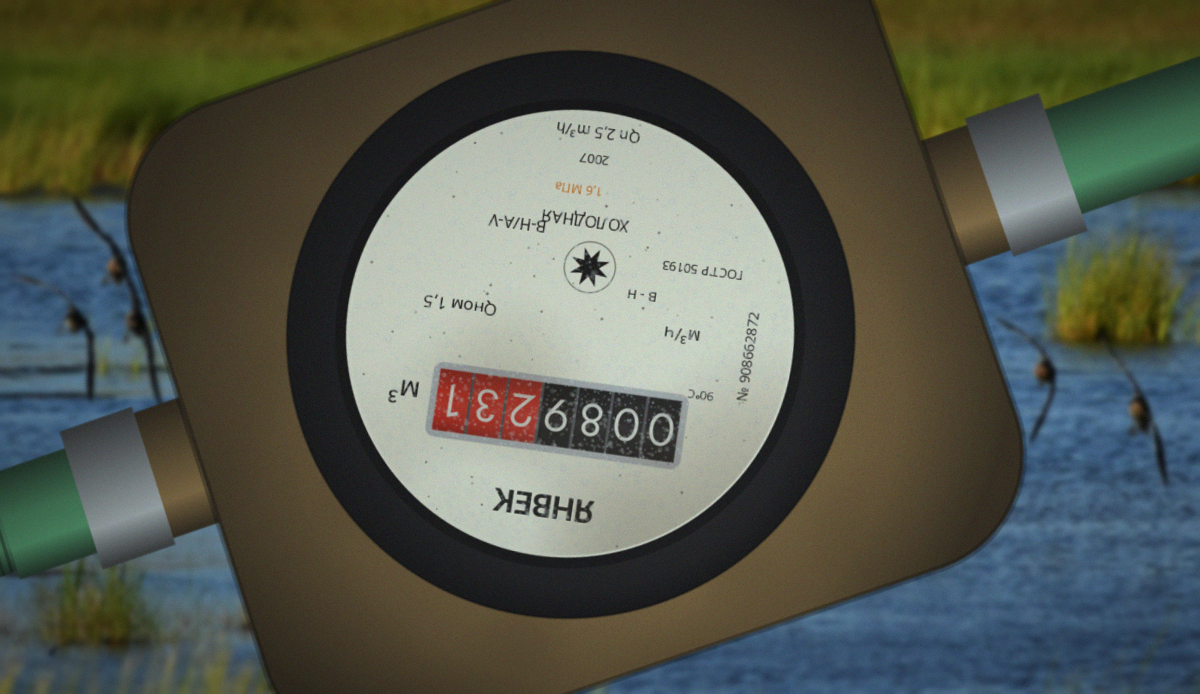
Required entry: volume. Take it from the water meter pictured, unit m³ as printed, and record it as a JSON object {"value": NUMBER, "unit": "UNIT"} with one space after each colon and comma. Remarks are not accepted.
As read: {"value": 89.231, "unit": "m³"}
